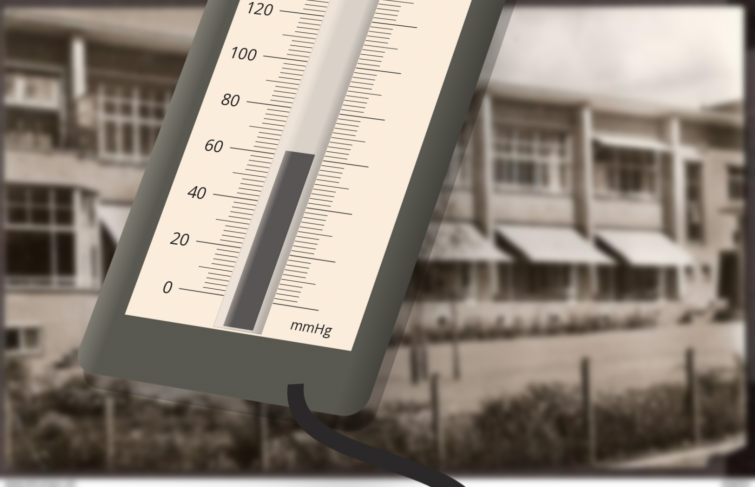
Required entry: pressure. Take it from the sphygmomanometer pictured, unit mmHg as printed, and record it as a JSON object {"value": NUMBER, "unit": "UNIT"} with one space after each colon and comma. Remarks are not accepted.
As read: {"value": 62, "unit": "mmHg"}
